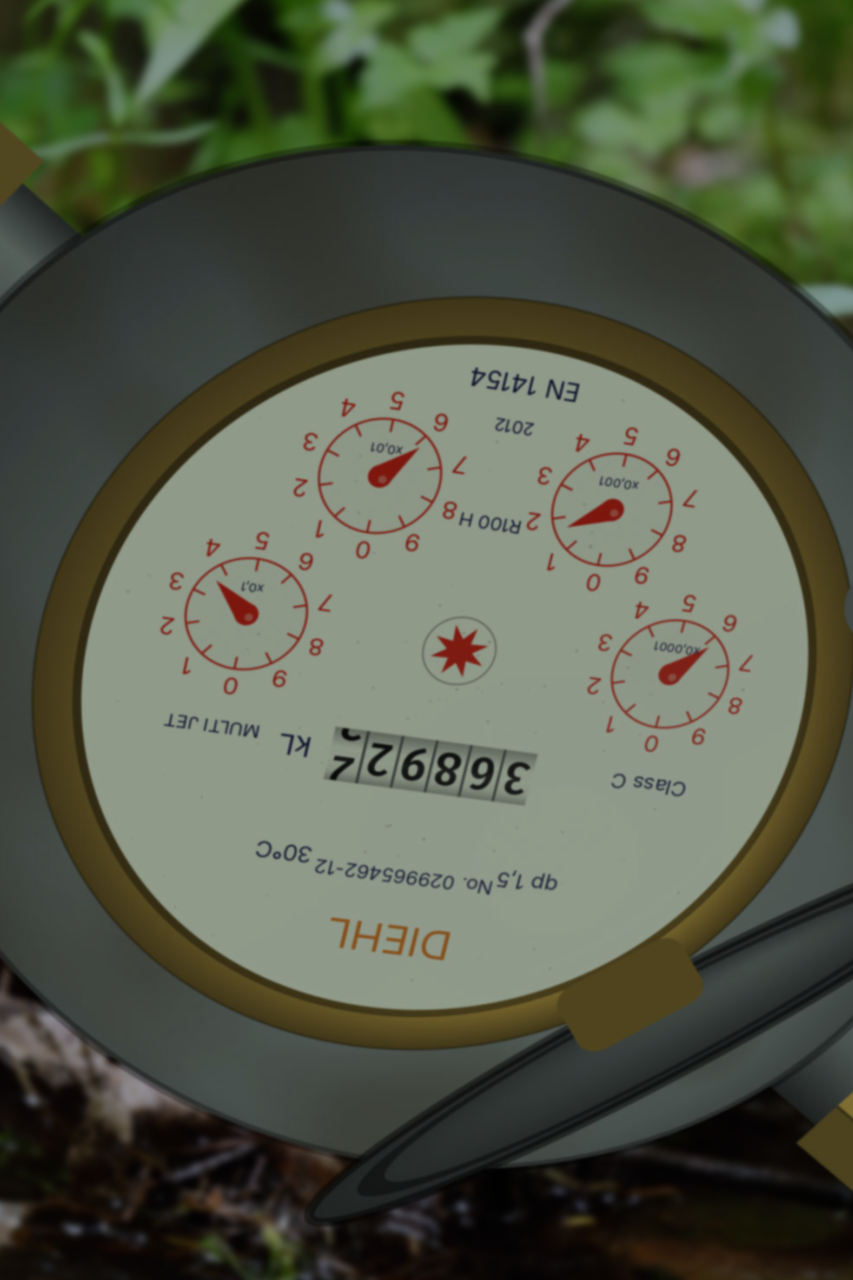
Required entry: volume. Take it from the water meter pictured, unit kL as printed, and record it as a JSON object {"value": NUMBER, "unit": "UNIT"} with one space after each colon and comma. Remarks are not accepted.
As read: {"value": 368922.3616, "unit": "kL"}
